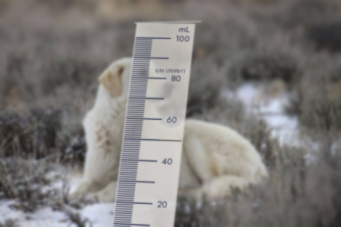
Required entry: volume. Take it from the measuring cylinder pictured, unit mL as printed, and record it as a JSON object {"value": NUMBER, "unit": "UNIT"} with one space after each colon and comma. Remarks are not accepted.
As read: {"value": 50, "unit": "mL"}
